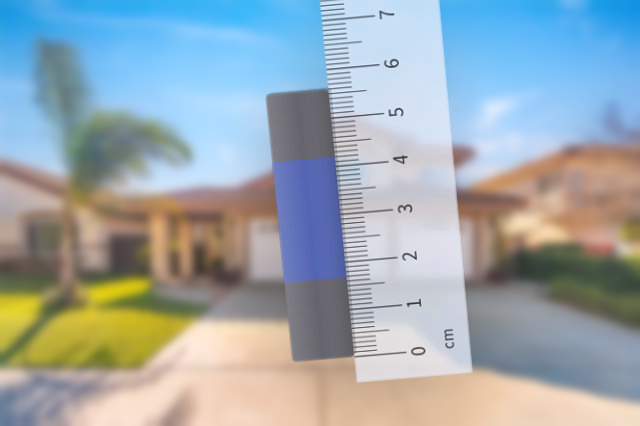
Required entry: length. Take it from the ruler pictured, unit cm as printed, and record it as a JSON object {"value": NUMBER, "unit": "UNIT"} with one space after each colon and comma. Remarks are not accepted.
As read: {"value": 5.6, "unit": "cm"}
